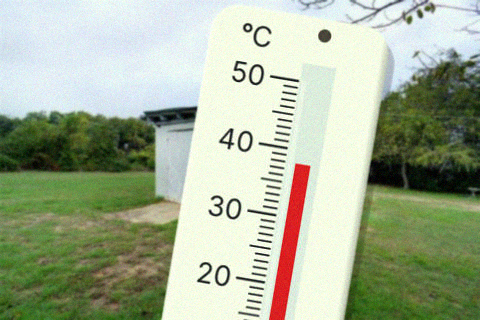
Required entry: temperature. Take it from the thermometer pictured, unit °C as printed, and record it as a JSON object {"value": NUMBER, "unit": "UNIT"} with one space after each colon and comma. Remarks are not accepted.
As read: {"value": 38, "unit": "°C"}
